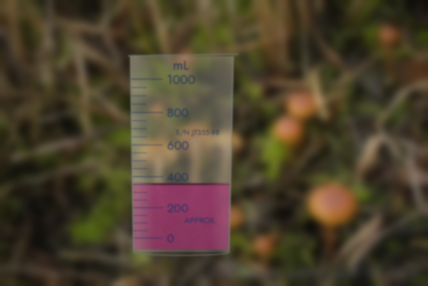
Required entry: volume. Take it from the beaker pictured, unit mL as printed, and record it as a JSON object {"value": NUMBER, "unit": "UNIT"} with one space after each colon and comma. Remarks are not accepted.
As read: {"value": 350, "unit": "mL"}
